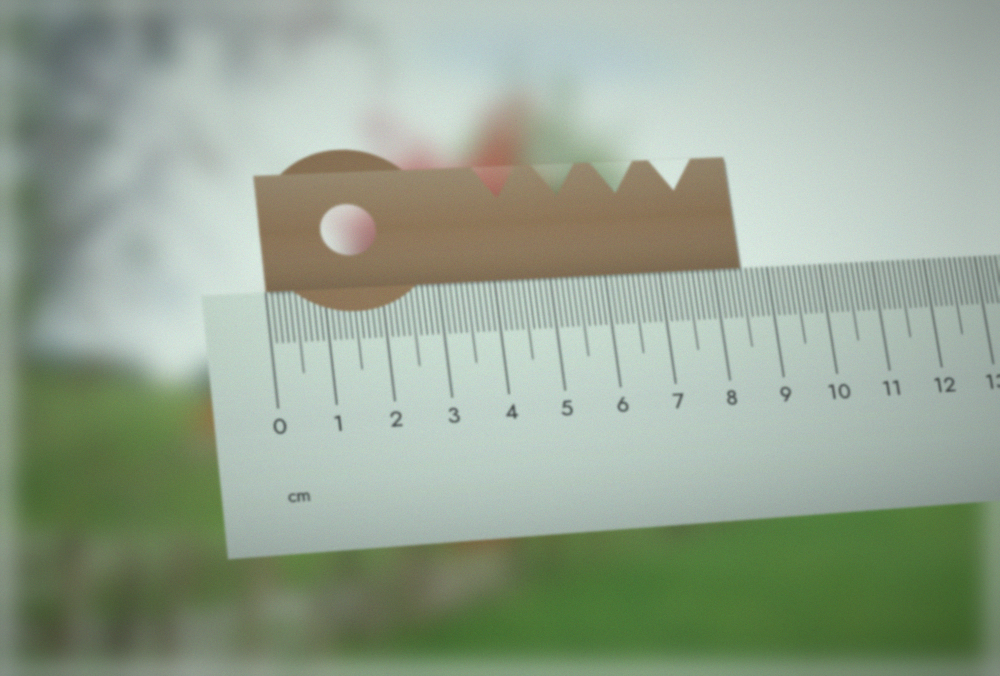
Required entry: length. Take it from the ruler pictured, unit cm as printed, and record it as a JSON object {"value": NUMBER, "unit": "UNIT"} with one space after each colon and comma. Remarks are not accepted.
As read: {"value": 8.5, "unit": "cm"}
